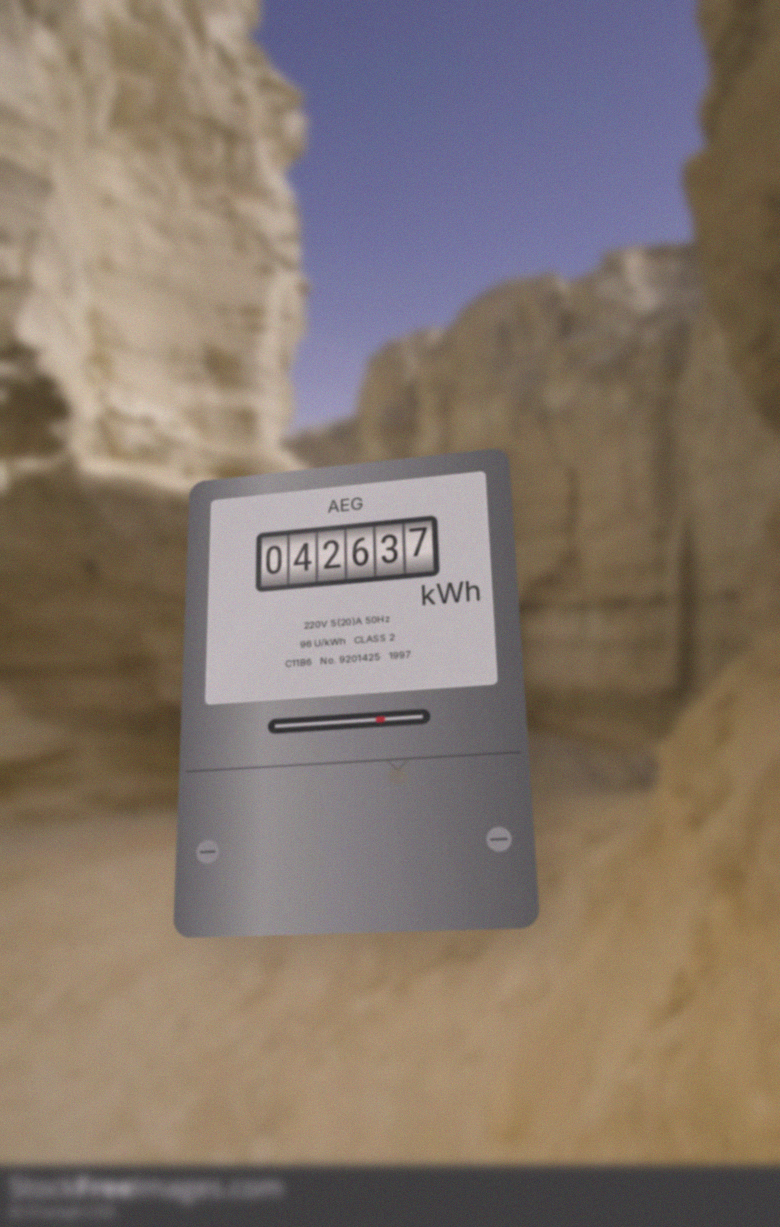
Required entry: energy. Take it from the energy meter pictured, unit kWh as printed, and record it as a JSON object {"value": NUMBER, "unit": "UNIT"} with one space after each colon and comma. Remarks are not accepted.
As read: {"value": 42637, "unit": "kWh"}
